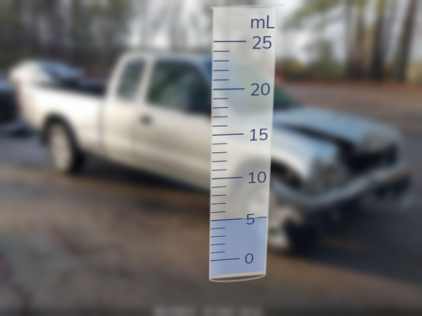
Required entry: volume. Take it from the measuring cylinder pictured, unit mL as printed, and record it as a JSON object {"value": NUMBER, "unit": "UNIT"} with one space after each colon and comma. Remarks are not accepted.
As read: {"value": 5, "unit": "mL"}
